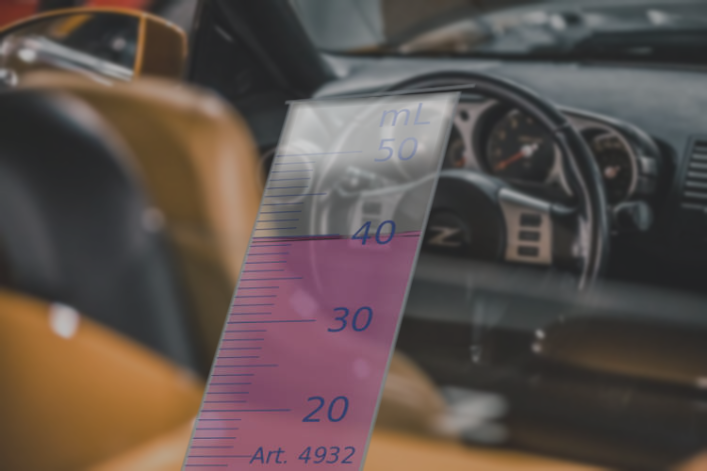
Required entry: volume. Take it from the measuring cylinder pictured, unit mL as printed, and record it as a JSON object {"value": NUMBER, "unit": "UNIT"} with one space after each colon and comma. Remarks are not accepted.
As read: {"value": 39.5, "unit": "mL"}
